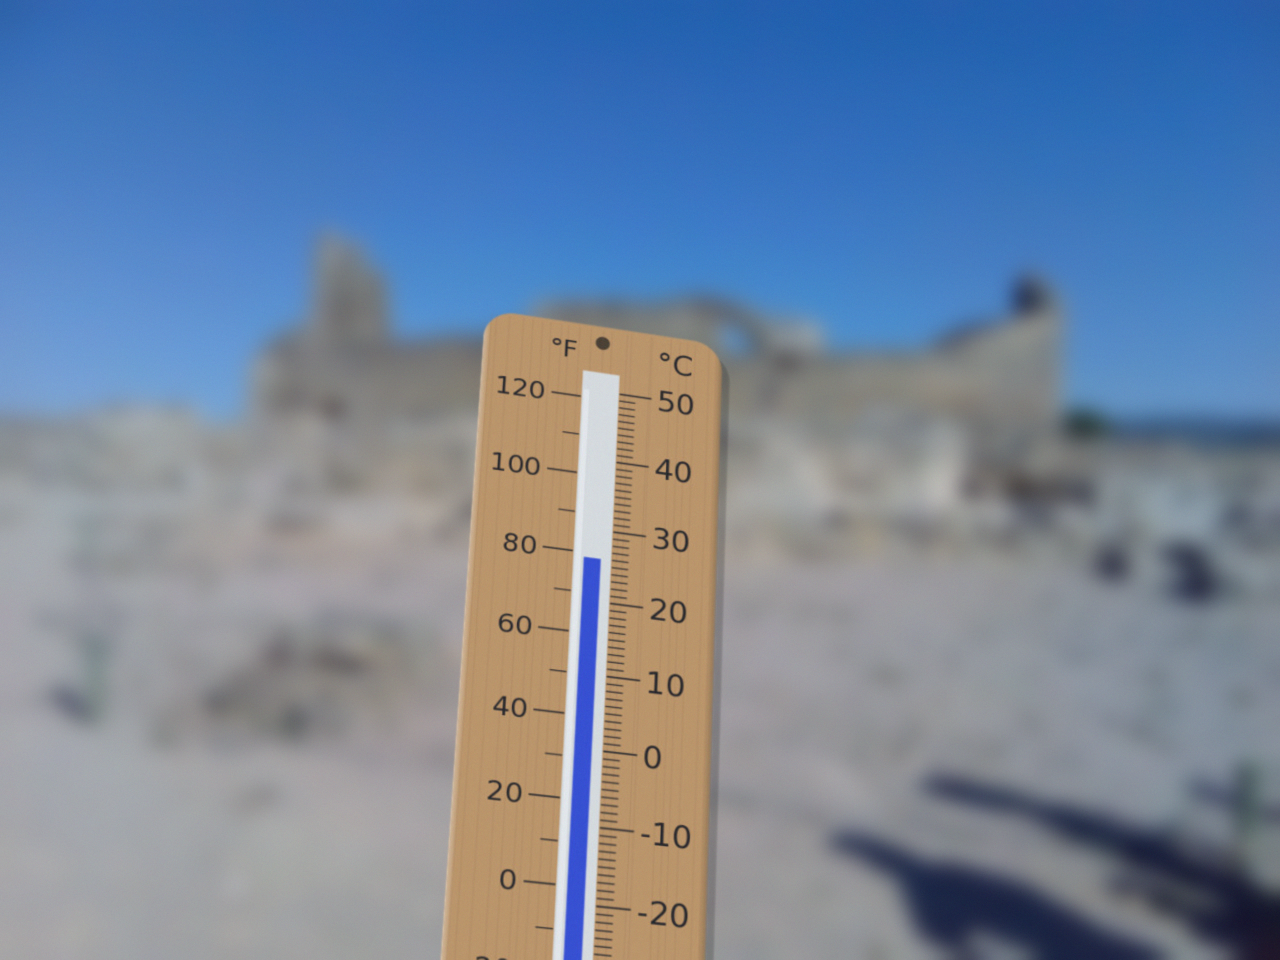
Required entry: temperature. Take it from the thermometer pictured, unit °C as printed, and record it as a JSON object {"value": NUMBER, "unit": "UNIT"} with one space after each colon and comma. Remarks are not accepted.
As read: {"value": 26, "unit": "°C"}
